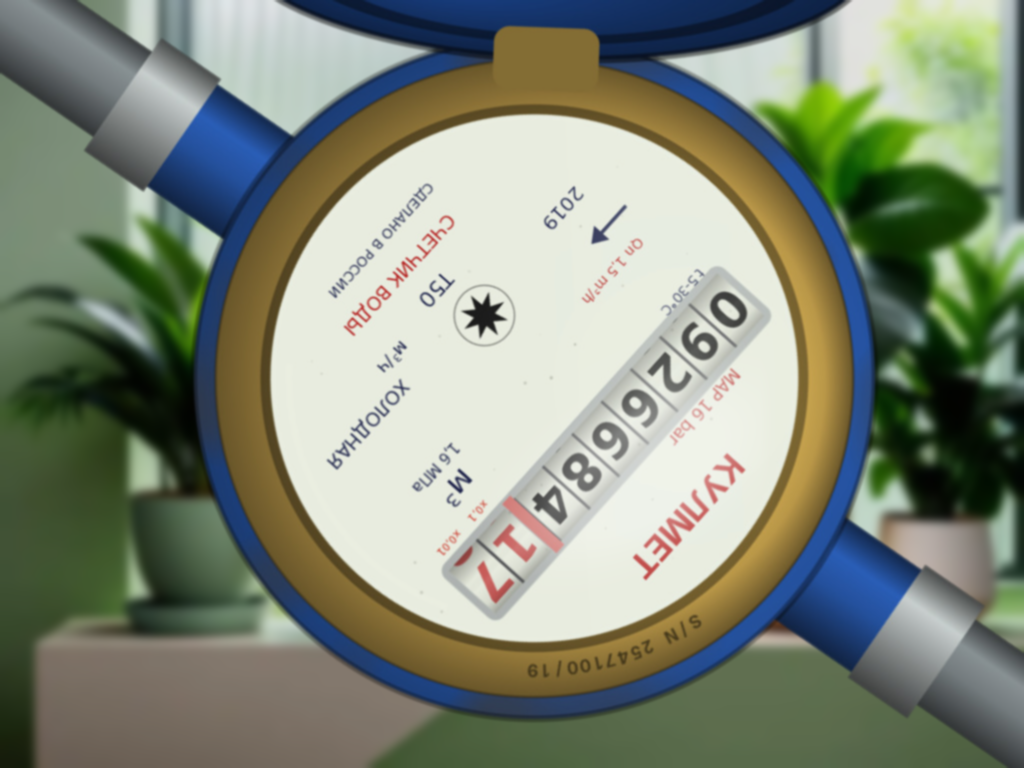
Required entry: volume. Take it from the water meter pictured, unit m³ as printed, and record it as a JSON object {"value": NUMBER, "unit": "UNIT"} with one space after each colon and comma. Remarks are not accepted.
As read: {"value": 926684.17, "unit": "m³"}
